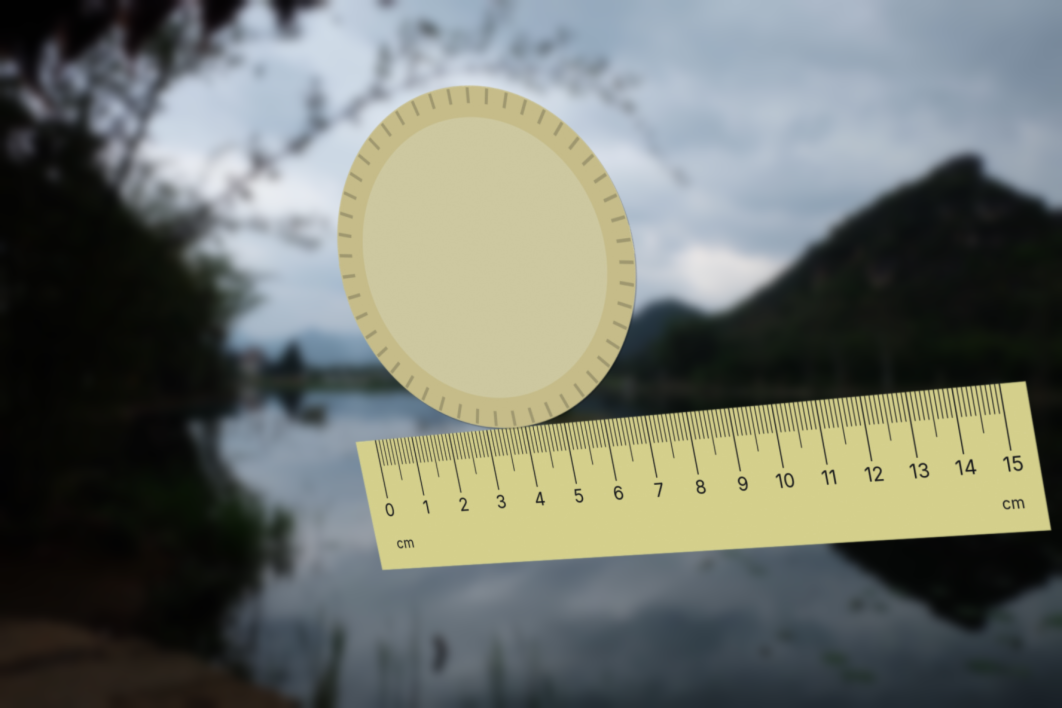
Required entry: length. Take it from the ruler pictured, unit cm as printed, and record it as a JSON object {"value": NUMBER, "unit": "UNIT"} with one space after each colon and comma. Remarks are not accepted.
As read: {"value": 7.5, "unit": "cm"}
